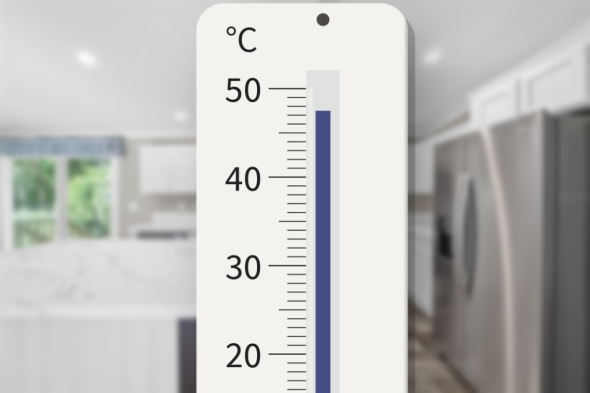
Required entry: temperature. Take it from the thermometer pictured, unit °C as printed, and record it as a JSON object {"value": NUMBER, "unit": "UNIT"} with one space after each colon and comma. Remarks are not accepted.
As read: {"value": 47.5, "unit": "°C"}
